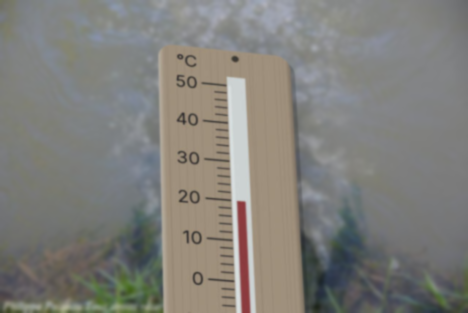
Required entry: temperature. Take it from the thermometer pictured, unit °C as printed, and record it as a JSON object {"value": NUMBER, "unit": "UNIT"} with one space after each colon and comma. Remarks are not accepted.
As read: {"value": 20, "unit": "°C"}
